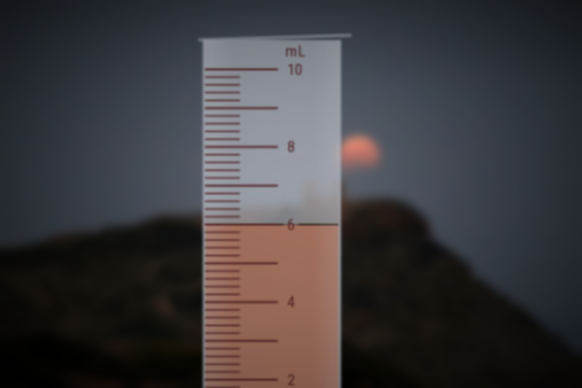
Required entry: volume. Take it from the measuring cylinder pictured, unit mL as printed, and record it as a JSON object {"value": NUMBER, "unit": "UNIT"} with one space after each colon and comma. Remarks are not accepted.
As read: {"value": 6, "unit": "mL"}
